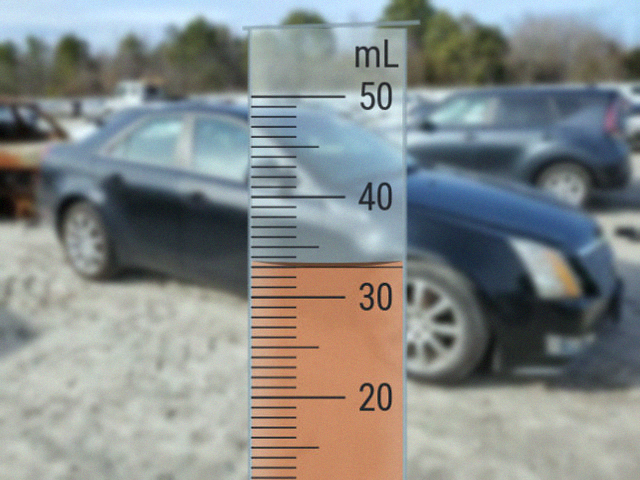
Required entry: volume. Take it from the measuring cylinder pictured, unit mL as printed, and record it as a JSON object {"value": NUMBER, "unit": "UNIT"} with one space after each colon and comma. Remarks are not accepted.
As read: {"value": 33, "unit": "mL"}
